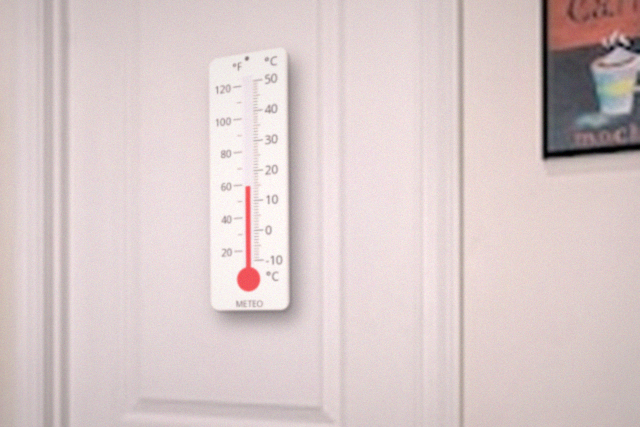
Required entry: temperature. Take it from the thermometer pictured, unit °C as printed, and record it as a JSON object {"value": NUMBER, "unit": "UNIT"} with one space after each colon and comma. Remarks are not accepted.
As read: {"value": 15, "unit": "°C"}
